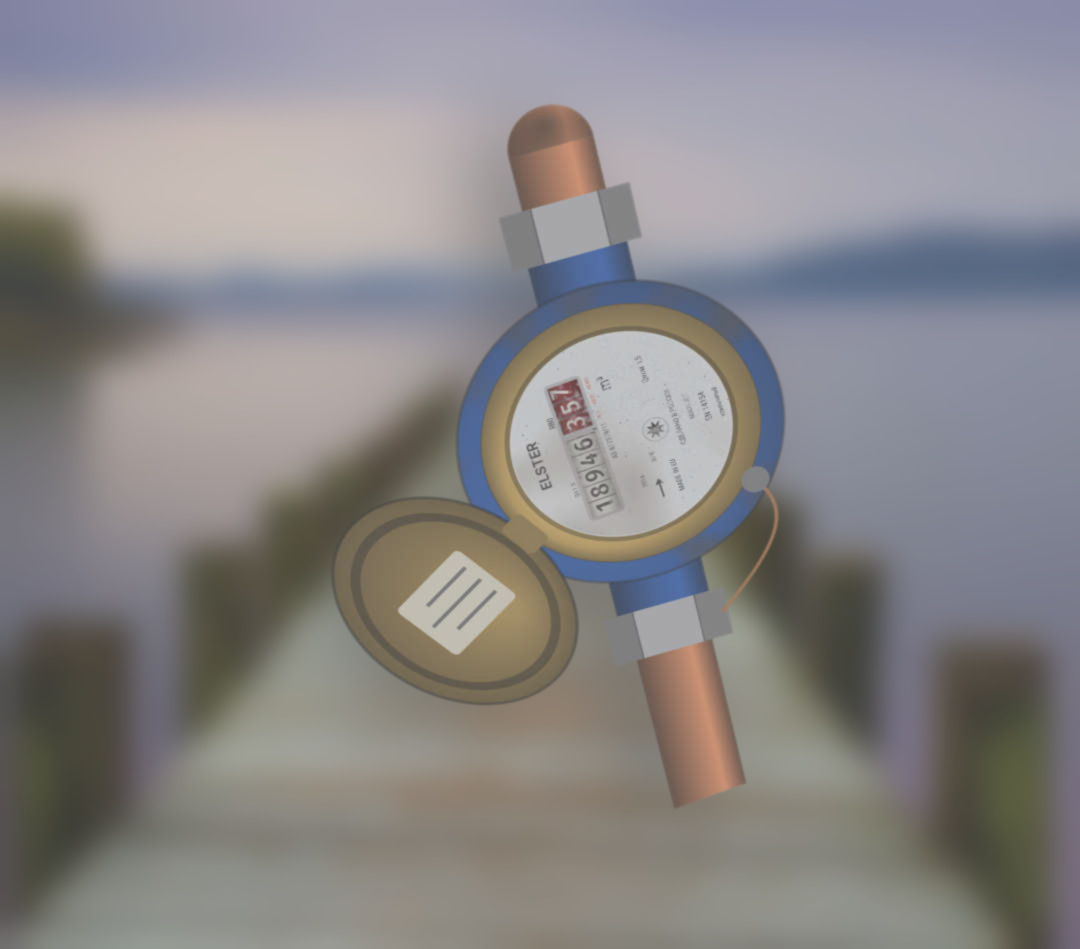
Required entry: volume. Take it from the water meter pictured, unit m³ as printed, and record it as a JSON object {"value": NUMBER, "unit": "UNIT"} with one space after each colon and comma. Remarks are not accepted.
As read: {"value": 18946.357, "unit": "m³"}
